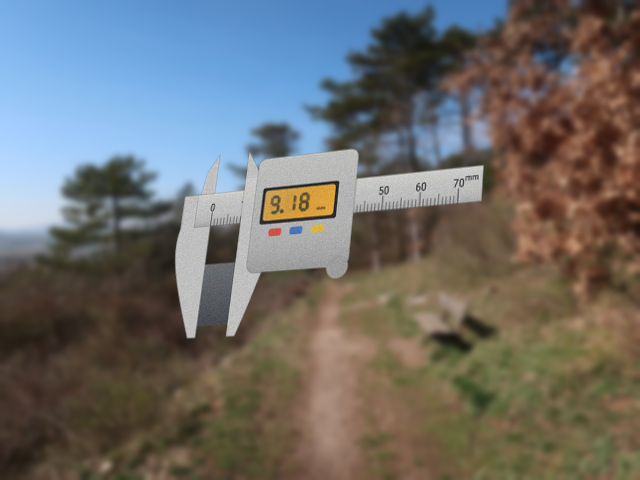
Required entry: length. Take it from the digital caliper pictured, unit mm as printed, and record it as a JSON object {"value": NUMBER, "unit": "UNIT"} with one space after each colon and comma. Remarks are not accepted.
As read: {"value": 9.18, "unit": "mm"}
